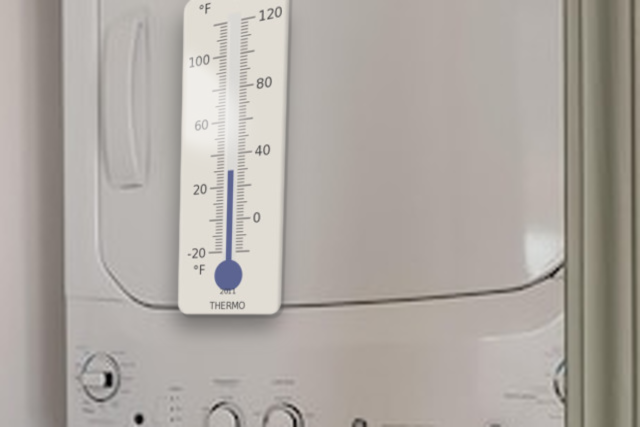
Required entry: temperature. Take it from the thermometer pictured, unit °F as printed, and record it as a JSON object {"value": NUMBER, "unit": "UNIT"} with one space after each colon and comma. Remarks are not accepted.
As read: {"value": 30, "unit": "°F"}
